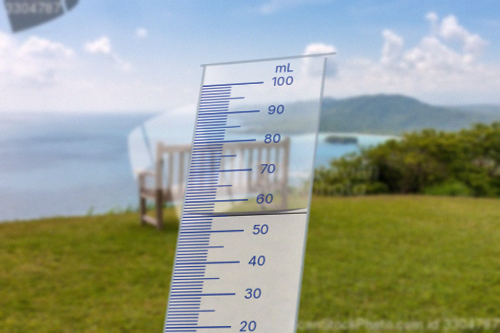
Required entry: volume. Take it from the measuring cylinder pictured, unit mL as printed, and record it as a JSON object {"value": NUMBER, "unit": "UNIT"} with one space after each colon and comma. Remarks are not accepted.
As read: {"value": 55, "unit": "mL"}
